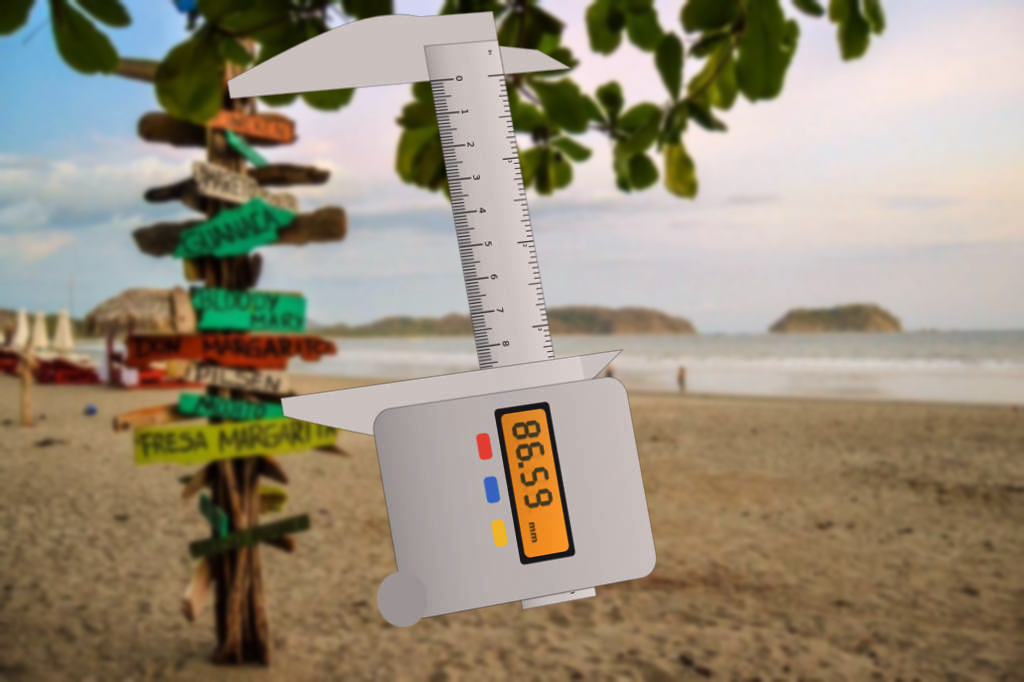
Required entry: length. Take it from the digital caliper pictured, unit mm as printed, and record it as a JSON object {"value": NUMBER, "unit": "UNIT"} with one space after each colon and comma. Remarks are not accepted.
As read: {"value": 86.59, "unit": "mm"}
